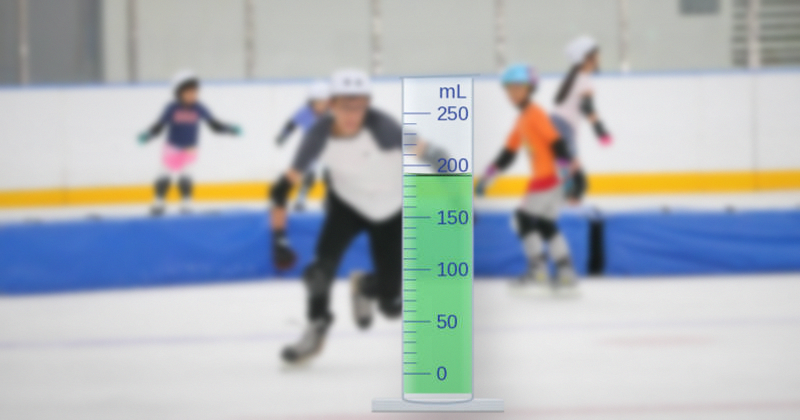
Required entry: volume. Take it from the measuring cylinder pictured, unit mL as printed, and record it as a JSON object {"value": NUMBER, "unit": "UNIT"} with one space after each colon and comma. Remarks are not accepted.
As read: {"value": 190, "unit": "mL"}
